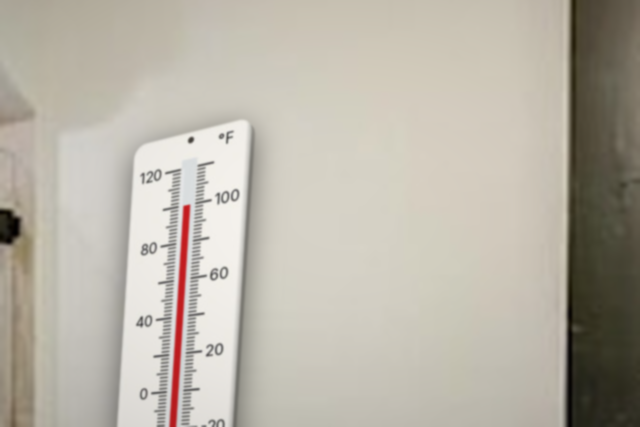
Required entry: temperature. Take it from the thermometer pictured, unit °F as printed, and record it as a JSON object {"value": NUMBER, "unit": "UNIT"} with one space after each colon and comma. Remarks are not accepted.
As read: {"value": 100, "unit": "°F"}
